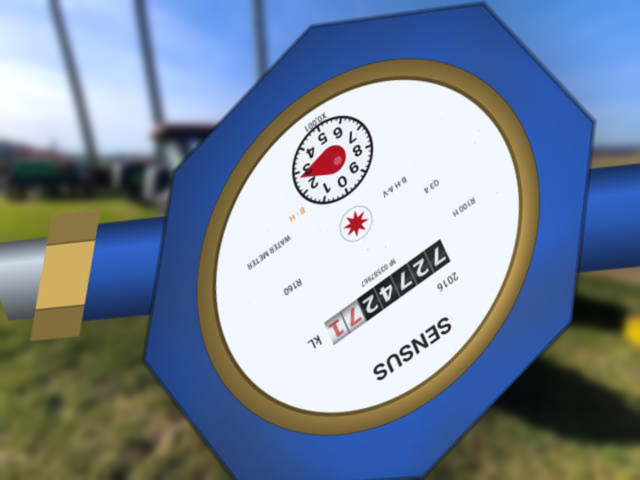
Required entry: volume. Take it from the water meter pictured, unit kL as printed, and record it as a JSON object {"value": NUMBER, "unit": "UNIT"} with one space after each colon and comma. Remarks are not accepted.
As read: {"value": 72742.712, "unit": "kL"}
